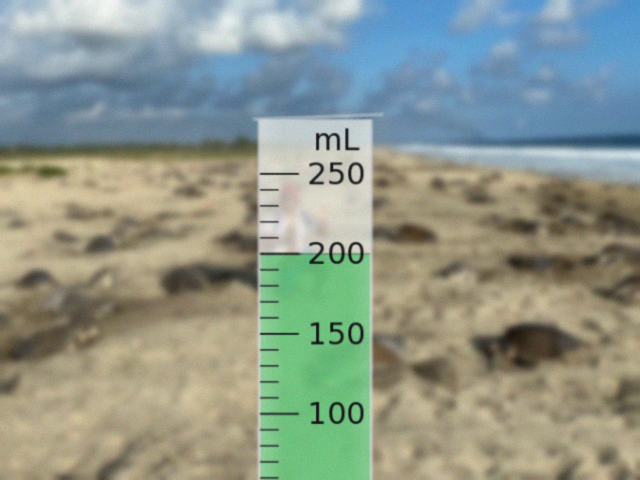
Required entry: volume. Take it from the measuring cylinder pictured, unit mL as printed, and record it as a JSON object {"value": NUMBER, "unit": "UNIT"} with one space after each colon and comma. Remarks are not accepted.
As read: {"value": 200, "unit": "mL"}
